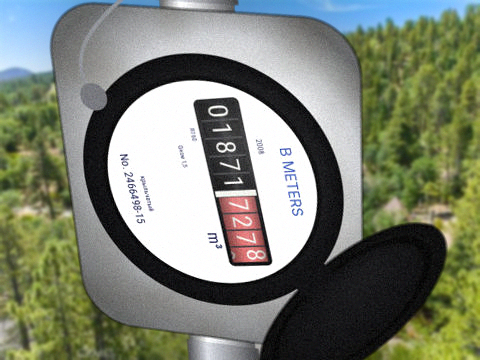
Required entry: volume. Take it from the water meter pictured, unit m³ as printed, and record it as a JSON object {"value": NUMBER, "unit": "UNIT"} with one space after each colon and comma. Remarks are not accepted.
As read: {"value": 1871.7278, "unit": "m³"}
